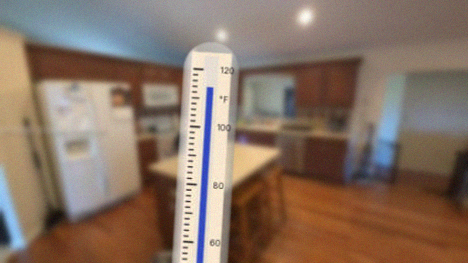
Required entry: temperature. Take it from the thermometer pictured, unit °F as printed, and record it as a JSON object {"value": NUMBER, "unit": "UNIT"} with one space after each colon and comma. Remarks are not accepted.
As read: {"value": 114, "unit": "°F"}
